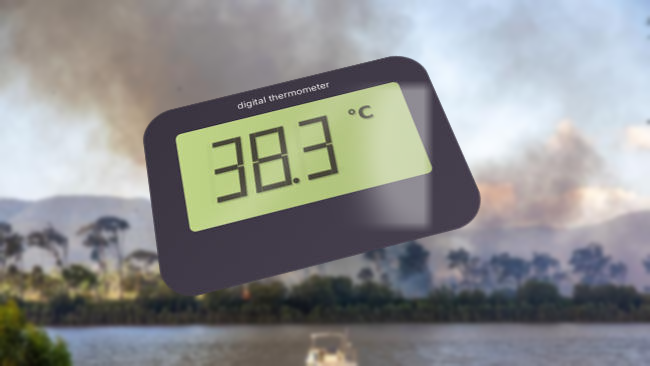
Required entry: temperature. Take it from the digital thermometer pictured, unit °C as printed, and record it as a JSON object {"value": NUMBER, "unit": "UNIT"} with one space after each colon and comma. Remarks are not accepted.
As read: {"value": 38.3, "unit": "°C"}
